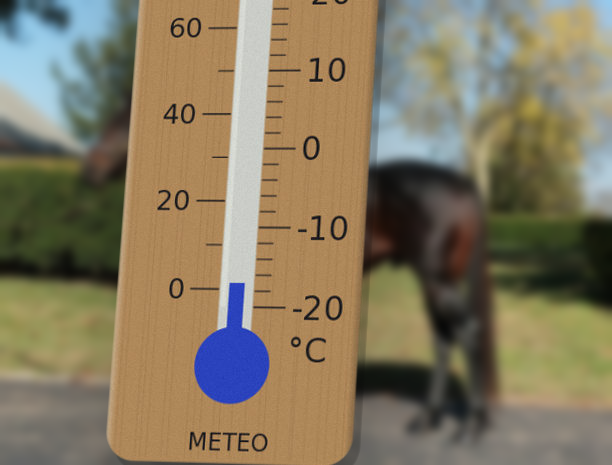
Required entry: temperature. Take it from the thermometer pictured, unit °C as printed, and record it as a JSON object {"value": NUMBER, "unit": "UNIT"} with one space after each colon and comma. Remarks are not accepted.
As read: {"value": -17, "unit": "°C"}
